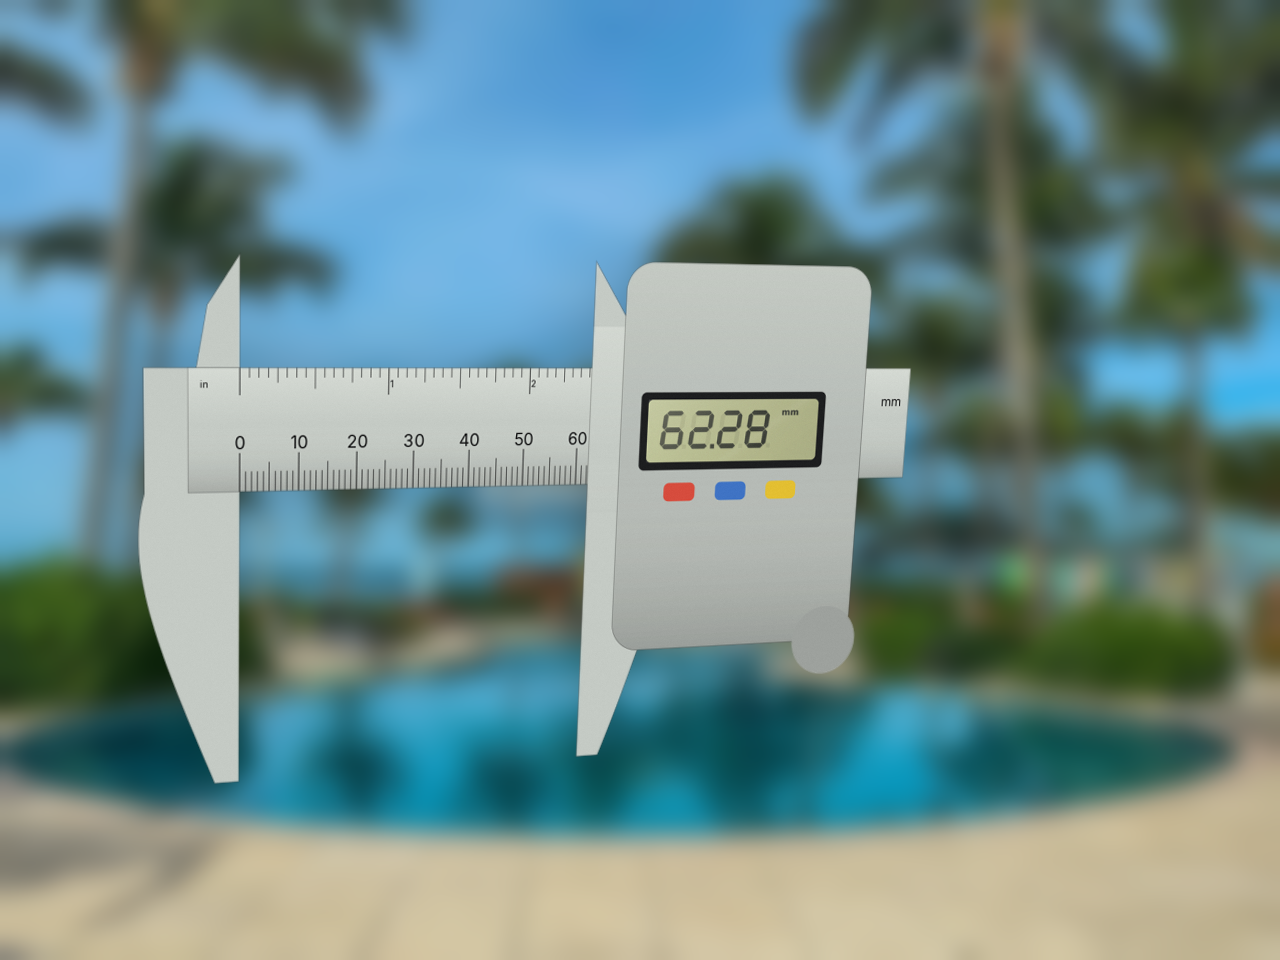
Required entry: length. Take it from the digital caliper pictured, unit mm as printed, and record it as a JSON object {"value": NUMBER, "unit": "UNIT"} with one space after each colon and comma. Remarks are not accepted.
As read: {"value": 62.28, "unit": "mm"}
